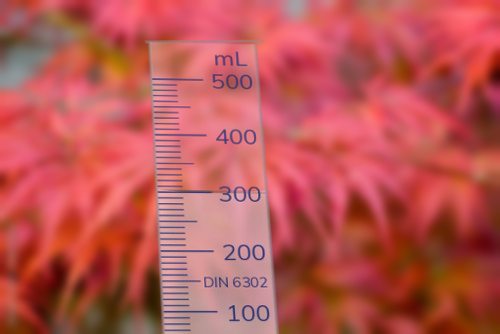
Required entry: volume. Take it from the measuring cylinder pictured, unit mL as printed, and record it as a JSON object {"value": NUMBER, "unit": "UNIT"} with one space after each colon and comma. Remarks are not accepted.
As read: {"value": 300, "unit": "mL"}
